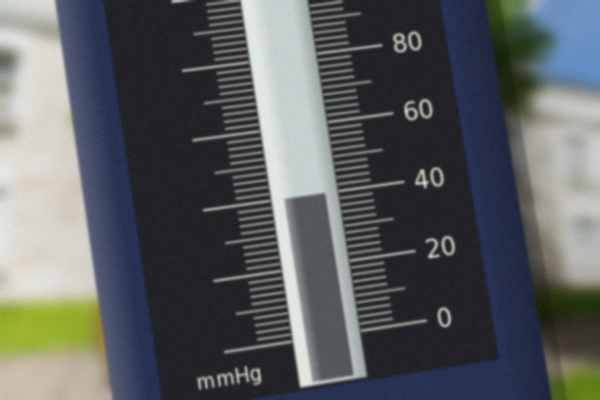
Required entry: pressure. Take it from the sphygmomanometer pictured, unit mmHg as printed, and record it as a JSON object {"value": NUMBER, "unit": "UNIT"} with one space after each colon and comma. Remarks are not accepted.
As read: {"value": 40, "unit": "mmHg"}
